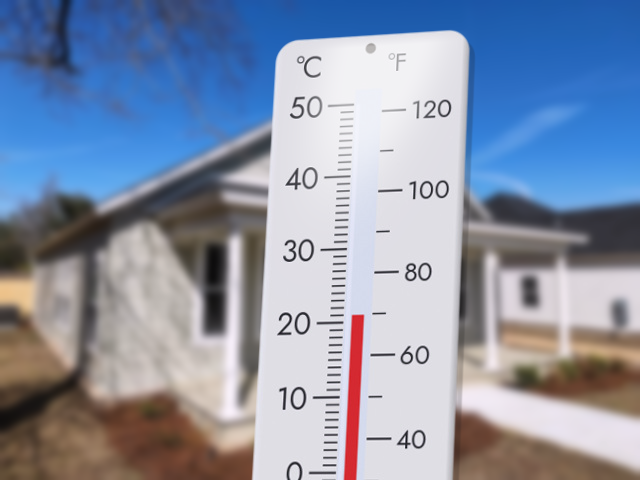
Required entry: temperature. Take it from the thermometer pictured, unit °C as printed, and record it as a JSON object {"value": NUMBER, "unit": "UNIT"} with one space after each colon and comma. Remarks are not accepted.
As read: {"value": 21, "unit": "°C"}
